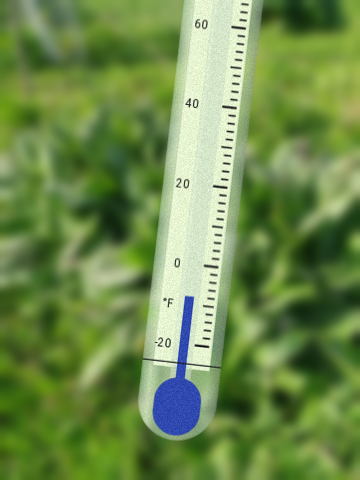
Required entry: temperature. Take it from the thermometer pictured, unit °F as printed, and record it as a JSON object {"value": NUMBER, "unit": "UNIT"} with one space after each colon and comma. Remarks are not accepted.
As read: {"value": -8, "unit": "°F"}
